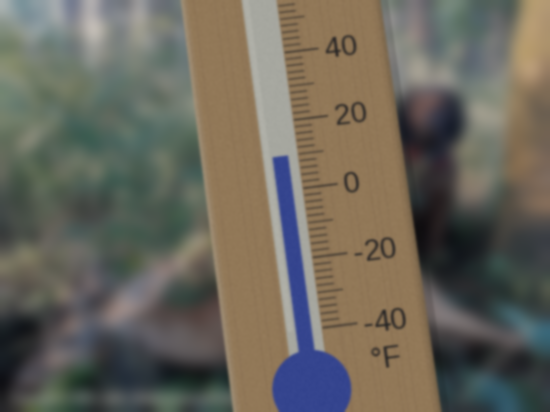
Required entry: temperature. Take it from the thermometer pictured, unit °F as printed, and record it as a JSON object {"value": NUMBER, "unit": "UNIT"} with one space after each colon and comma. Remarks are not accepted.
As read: {"value": 10, "unit": "°F"}
